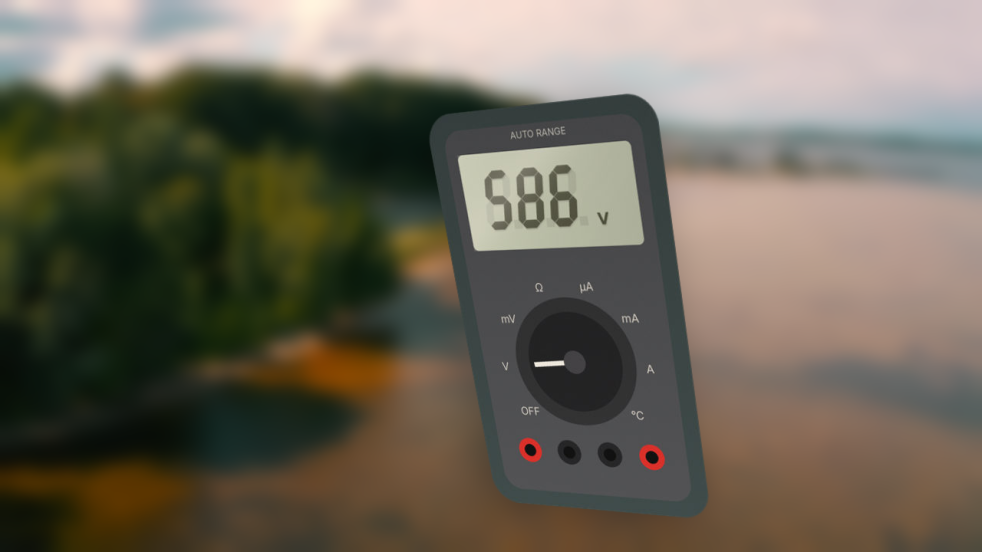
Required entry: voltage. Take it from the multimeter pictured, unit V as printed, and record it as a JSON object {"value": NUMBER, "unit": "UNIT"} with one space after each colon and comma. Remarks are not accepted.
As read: {"value": 586, "unit": "V"}
